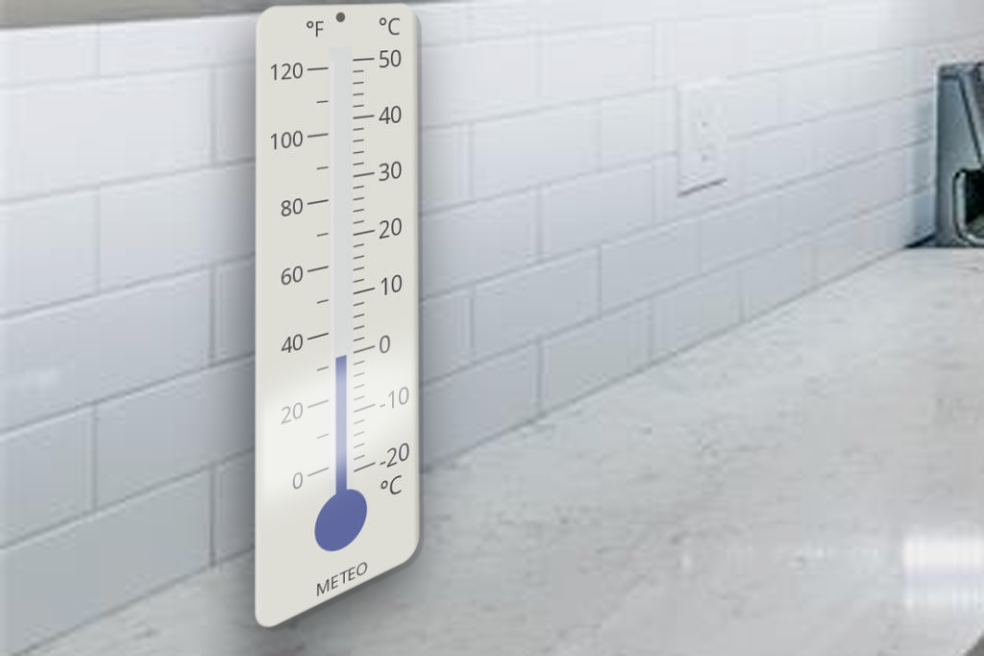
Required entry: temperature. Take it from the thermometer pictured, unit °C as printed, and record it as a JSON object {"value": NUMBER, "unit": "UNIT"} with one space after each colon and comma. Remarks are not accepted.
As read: {"value": 0, "unit": "°C"}
